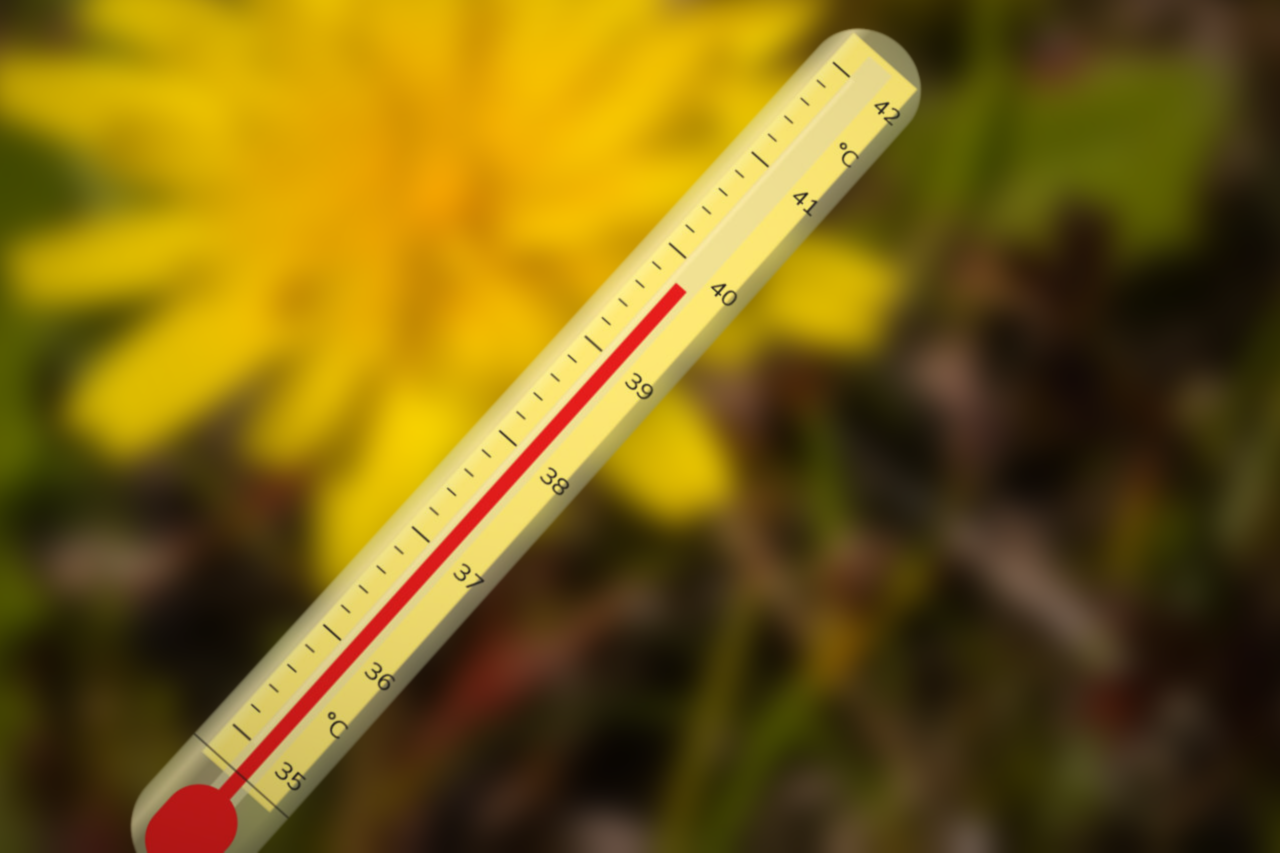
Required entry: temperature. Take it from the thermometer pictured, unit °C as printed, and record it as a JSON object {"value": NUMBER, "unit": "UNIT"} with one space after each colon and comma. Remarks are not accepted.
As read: {"value": 39.8, "unit": "°C"}
